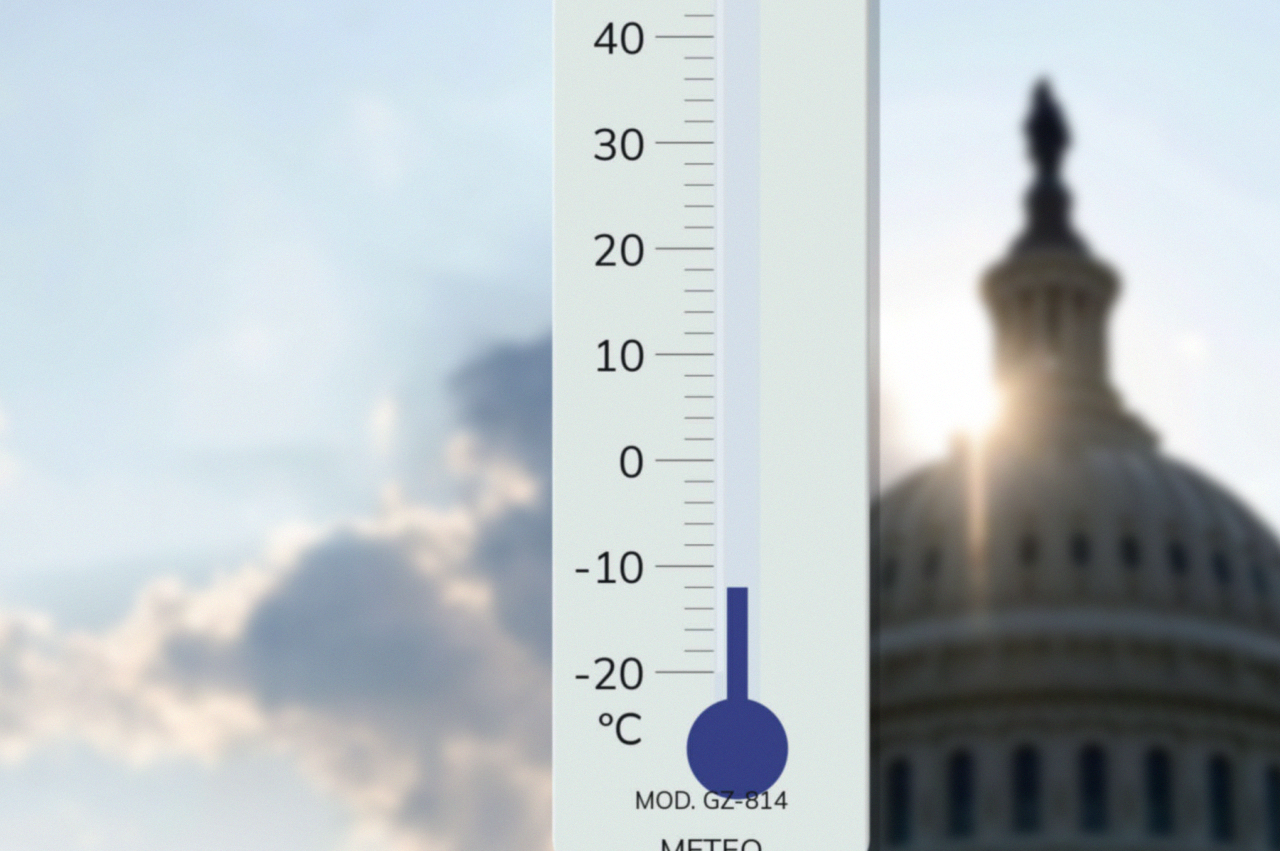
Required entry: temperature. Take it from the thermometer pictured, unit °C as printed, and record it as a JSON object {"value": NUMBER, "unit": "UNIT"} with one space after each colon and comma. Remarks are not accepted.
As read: {"value": -12, "unit": "°C"}
